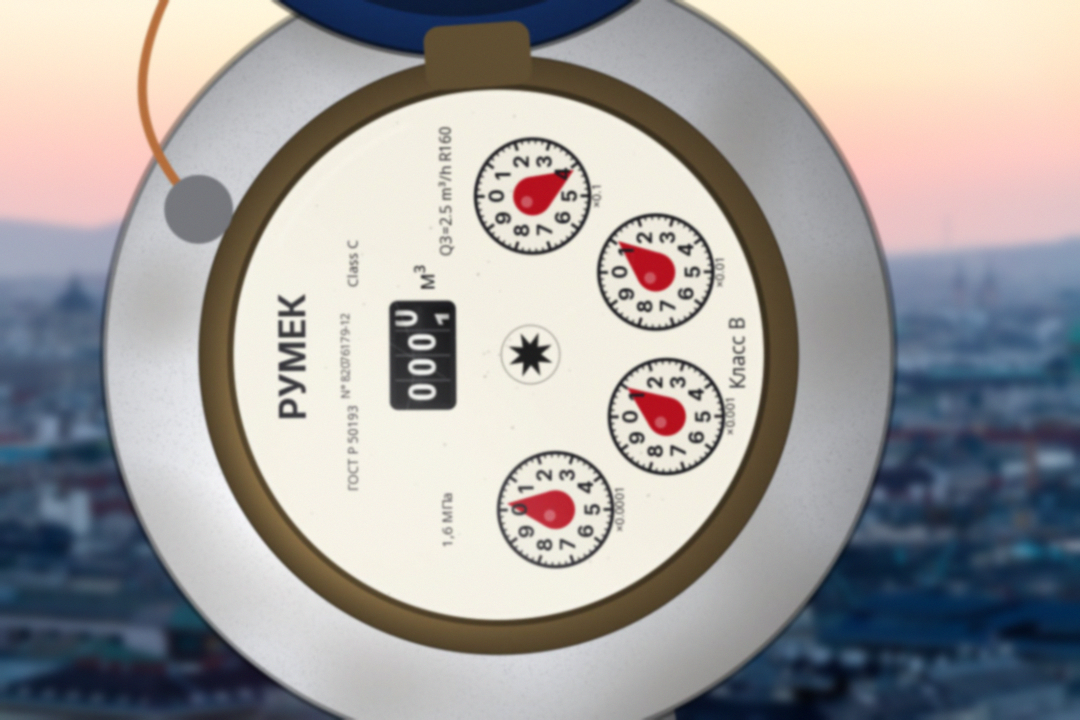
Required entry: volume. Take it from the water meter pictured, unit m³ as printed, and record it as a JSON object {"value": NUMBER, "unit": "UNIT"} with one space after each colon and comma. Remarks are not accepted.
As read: {"value": 0.4110, "unit": "m³"}
